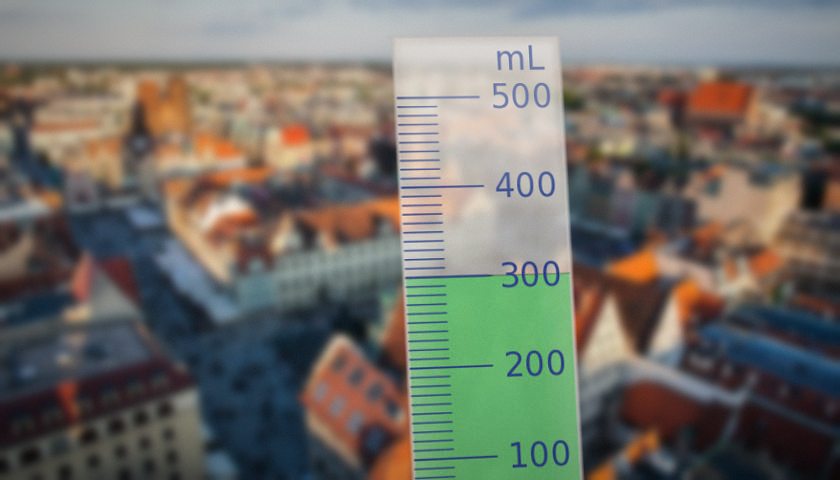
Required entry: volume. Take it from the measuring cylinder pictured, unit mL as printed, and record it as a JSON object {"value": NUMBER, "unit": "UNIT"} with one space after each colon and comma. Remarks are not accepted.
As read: {"value": 300, "unit": "mL"}
